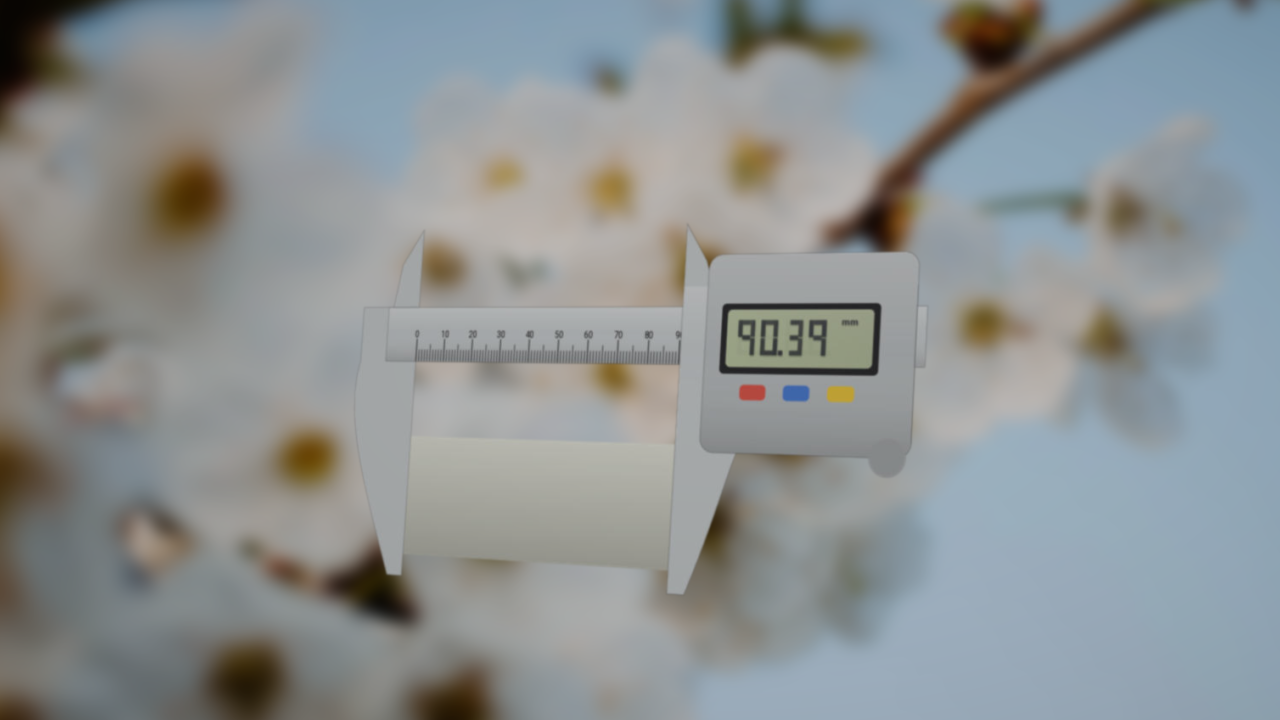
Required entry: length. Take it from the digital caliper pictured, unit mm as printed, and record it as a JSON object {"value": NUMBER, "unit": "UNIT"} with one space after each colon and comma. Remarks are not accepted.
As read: {"value": 90.39, "unit": "mm"}
